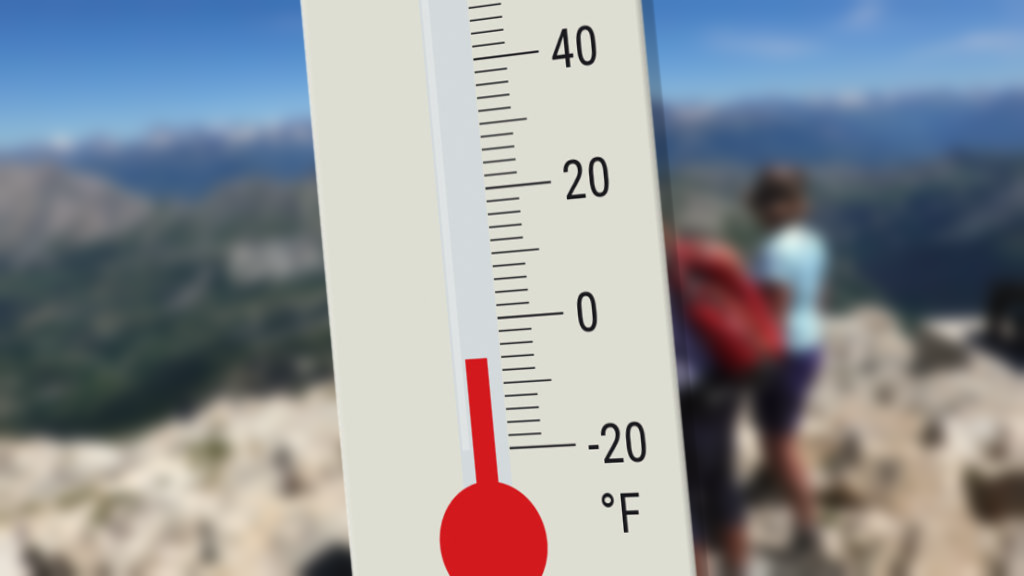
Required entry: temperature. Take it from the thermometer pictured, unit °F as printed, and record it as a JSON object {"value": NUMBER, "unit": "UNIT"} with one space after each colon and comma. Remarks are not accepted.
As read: {"value": -6, "unit": "°F"}
